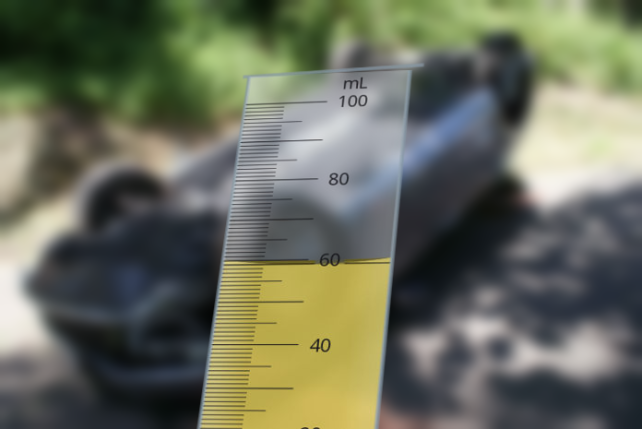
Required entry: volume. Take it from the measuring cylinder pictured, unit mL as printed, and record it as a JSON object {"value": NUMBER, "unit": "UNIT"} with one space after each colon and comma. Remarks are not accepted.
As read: {"value": 59, "unit": "mL"}
